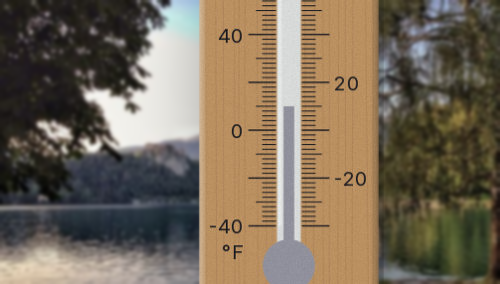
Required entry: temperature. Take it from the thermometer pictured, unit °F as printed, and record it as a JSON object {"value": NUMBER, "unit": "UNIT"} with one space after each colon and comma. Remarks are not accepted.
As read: {"value": 10, "unit": "°F"}
